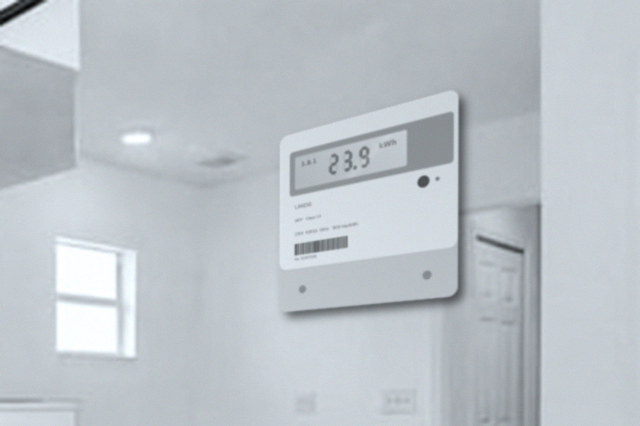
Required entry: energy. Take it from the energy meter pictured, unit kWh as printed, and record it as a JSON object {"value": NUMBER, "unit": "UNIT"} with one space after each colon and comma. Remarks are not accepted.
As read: {"value": 23.9, "unit": "kWh"}
